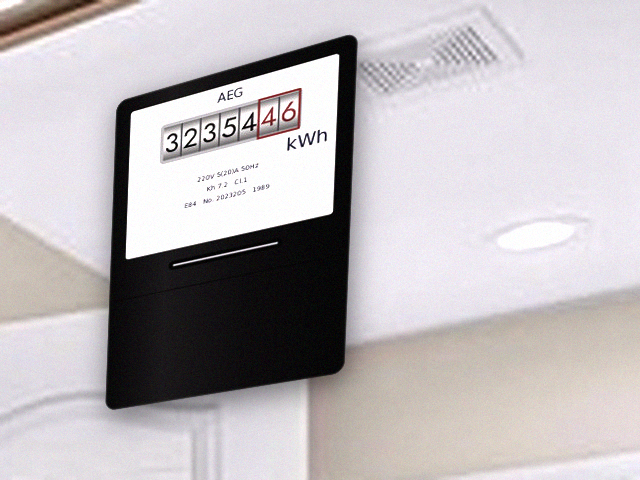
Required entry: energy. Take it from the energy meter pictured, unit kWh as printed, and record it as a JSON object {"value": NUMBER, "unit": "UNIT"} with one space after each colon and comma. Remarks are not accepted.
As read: {"value": 32354.46, "unit": "kWh"}
